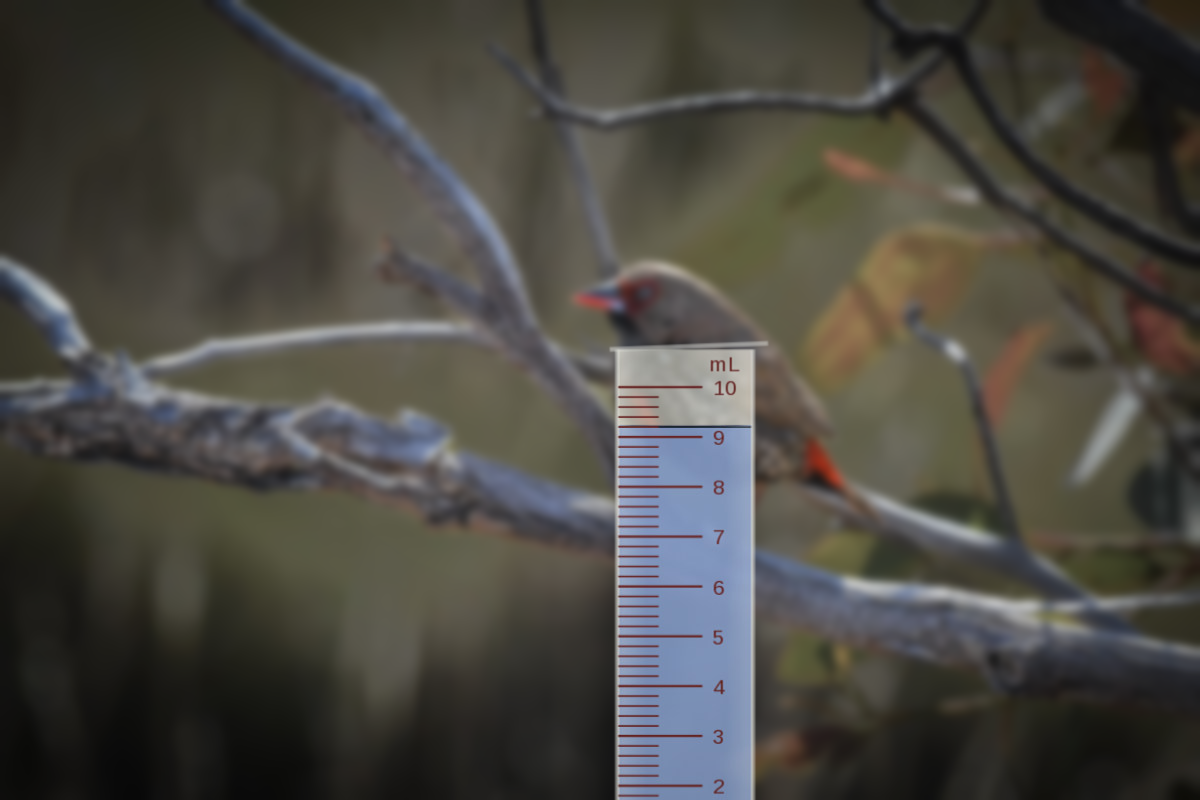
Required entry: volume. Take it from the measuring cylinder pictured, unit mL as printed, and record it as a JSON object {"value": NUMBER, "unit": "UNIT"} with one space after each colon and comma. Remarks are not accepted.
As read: {"value": 9.2, "unit": "mL"}
